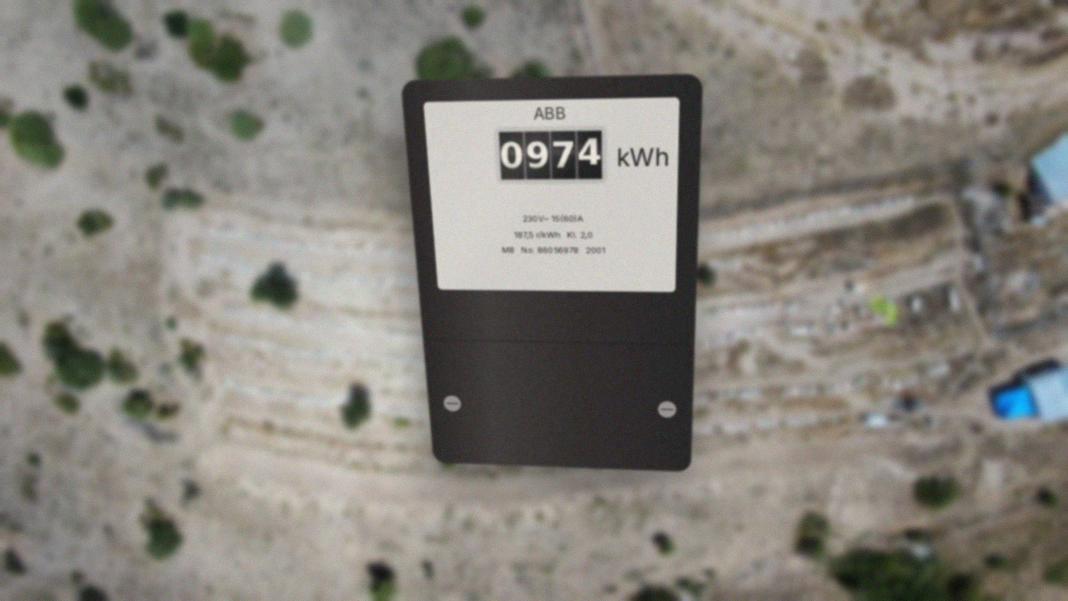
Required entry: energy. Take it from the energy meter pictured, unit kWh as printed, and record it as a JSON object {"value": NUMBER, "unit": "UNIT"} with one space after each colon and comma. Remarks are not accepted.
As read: {"value": 974, "unit": "kWh"}
